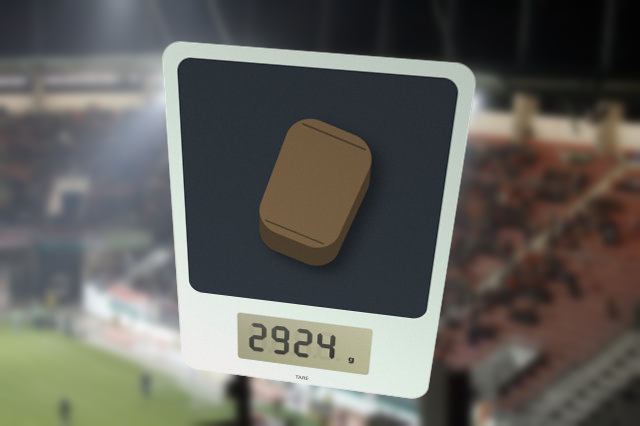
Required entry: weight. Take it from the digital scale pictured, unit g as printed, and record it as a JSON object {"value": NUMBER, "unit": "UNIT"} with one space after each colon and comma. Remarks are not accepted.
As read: {"value": 2924, "unit": "g"}
